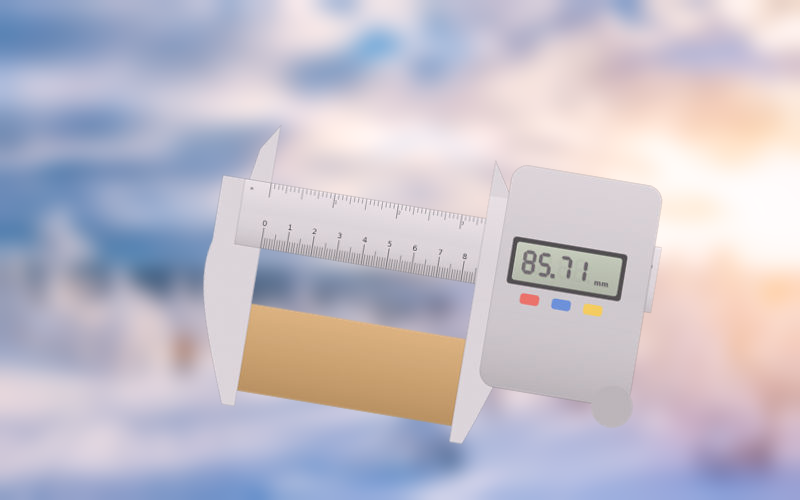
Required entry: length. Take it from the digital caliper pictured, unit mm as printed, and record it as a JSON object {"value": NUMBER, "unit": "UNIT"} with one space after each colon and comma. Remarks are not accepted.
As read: {"value": 85.71, "unit": "mm"}
